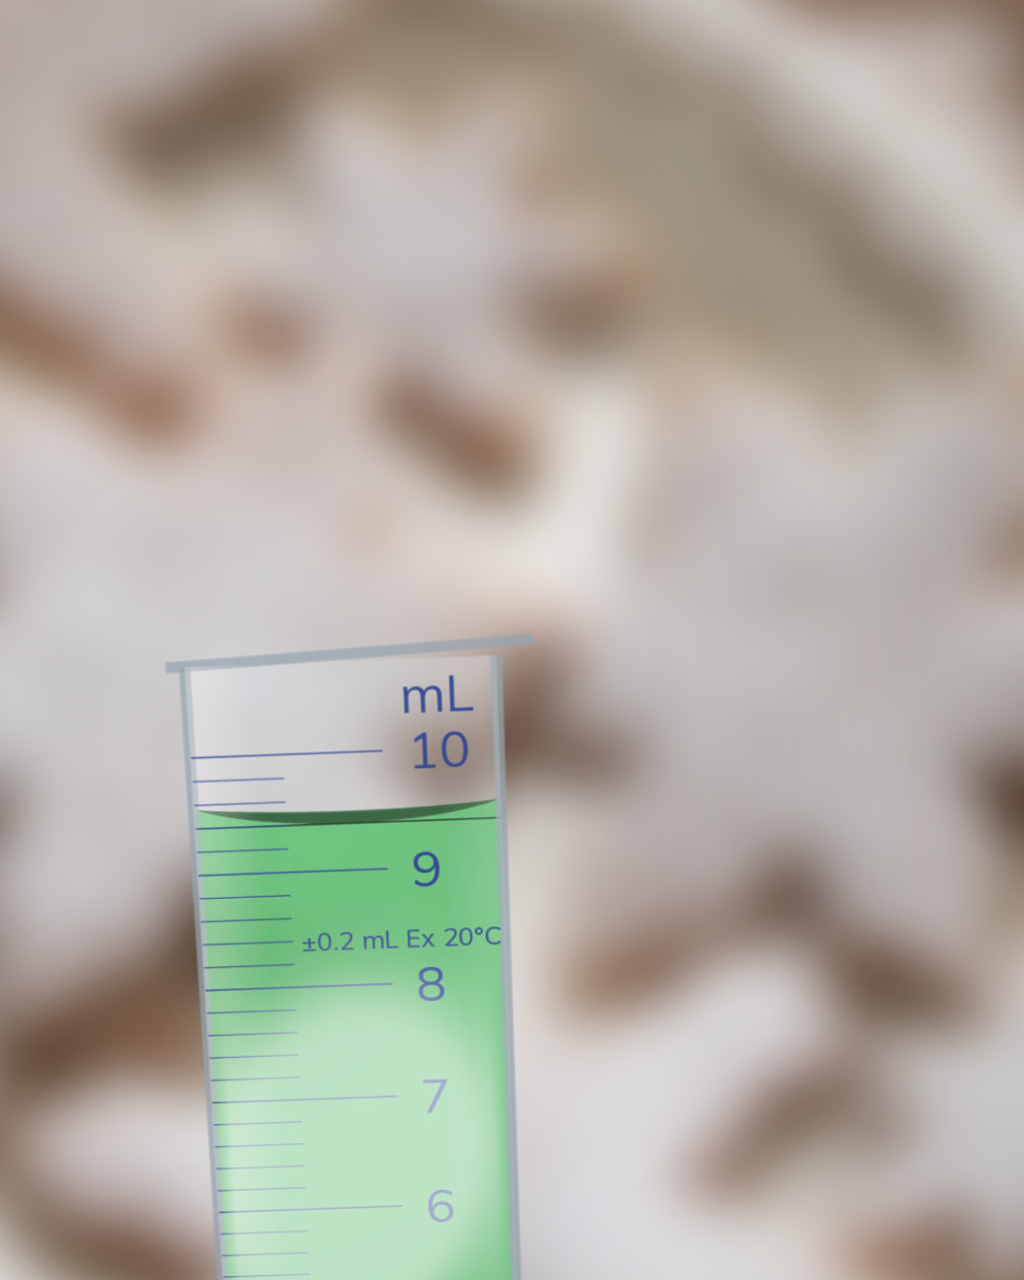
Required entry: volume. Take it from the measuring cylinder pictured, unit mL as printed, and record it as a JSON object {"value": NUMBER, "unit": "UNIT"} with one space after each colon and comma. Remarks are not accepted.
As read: {"value": 9.4, "unit": "mL"}
